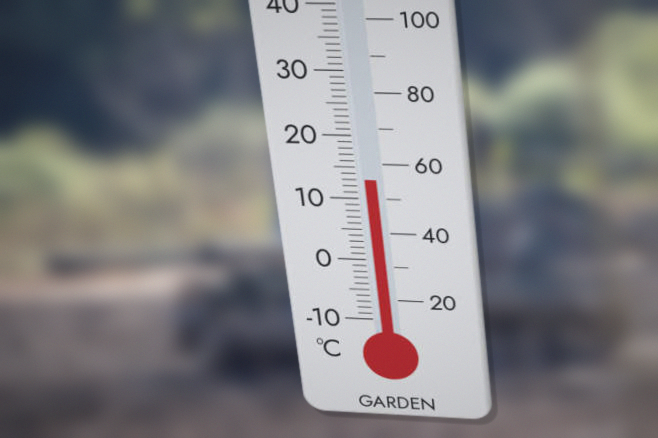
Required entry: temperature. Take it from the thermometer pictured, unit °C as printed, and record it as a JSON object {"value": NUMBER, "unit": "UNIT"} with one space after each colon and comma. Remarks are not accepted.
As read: {"value": 13, "unit": "°C"}
